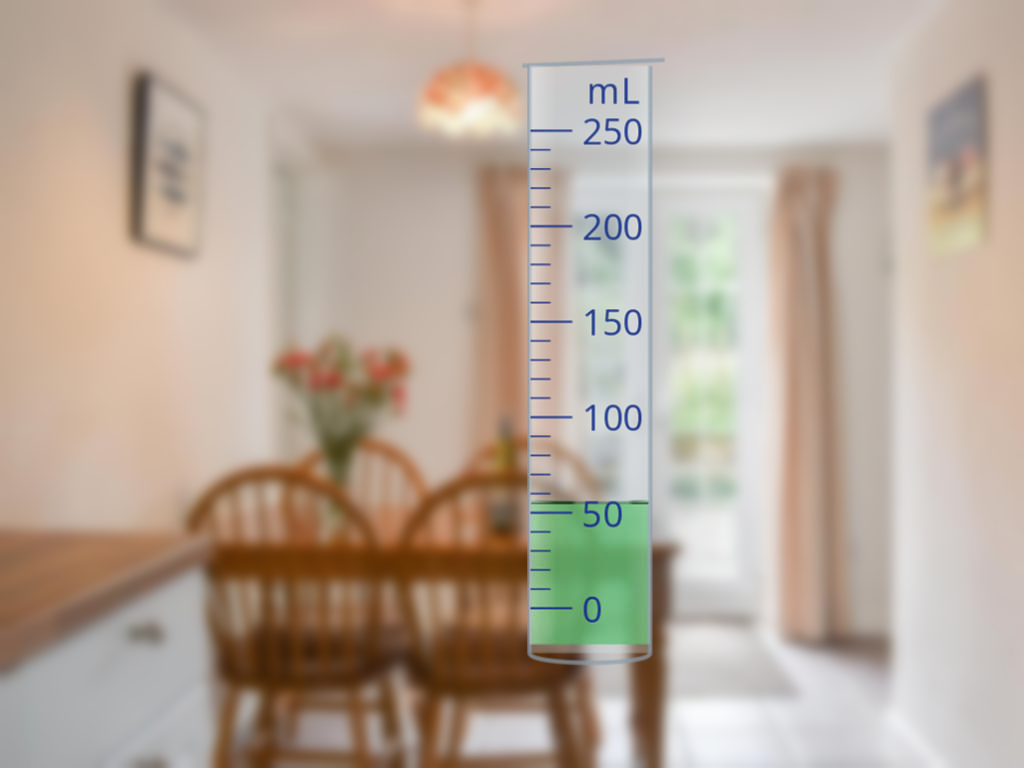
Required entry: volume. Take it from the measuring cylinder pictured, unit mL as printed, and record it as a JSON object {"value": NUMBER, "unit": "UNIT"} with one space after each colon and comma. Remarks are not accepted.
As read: {"value": 55, "unit": "mL"}
